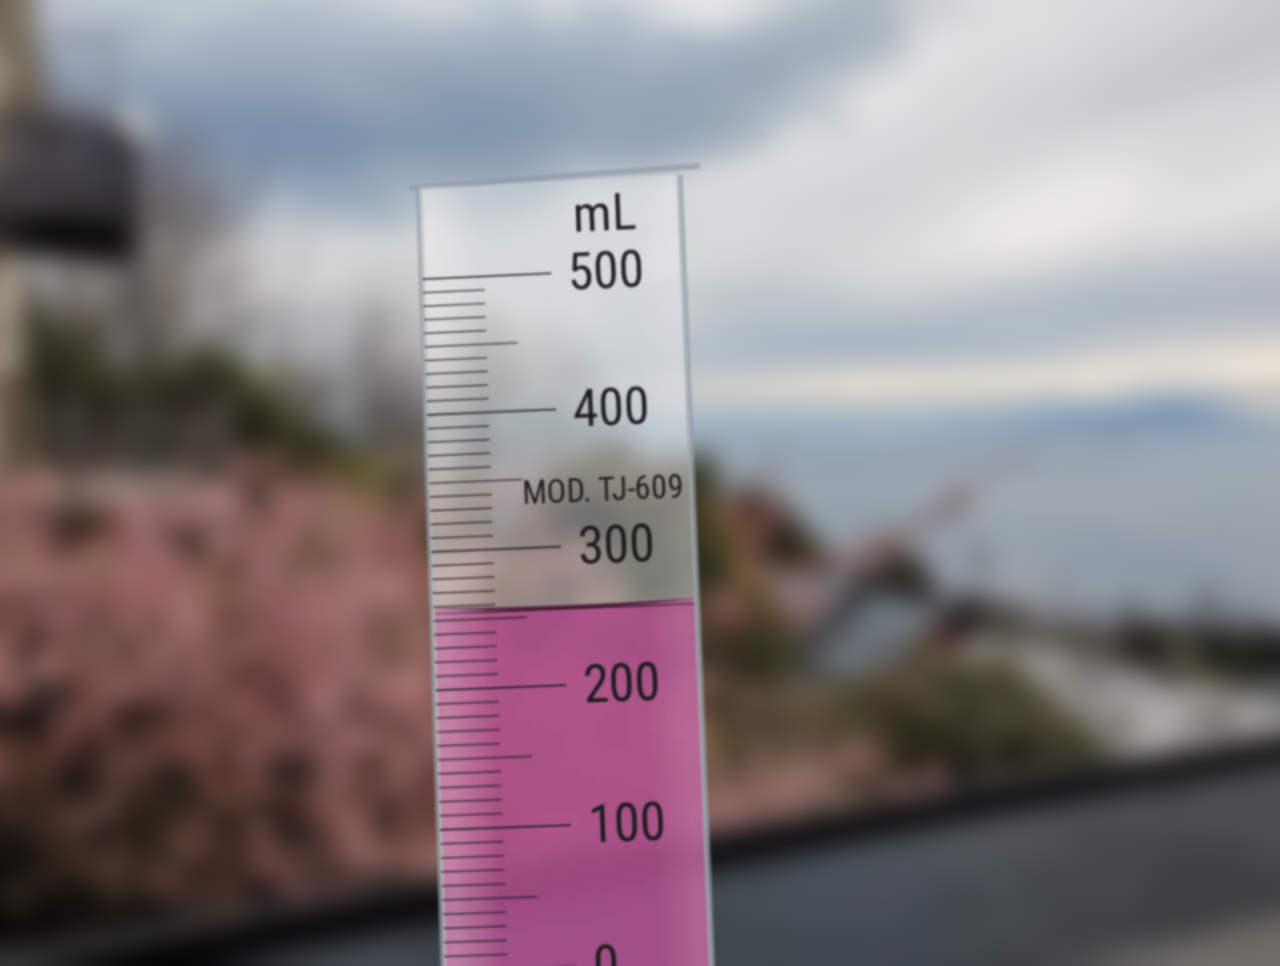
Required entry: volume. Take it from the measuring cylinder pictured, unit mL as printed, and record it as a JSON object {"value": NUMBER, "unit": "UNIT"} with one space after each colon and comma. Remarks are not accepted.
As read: {"value": 255, "unit": "mL"}
